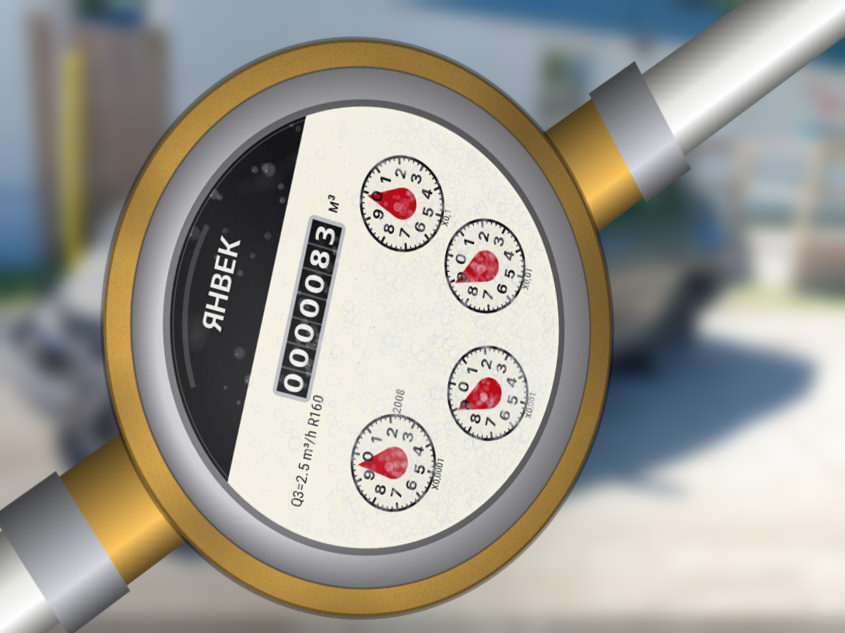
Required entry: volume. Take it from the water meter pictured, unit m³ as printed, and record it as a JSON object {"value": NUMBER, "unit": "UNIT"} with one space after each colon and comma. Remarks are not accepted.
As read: {"value": 82.9889, "unit": "m³"}
